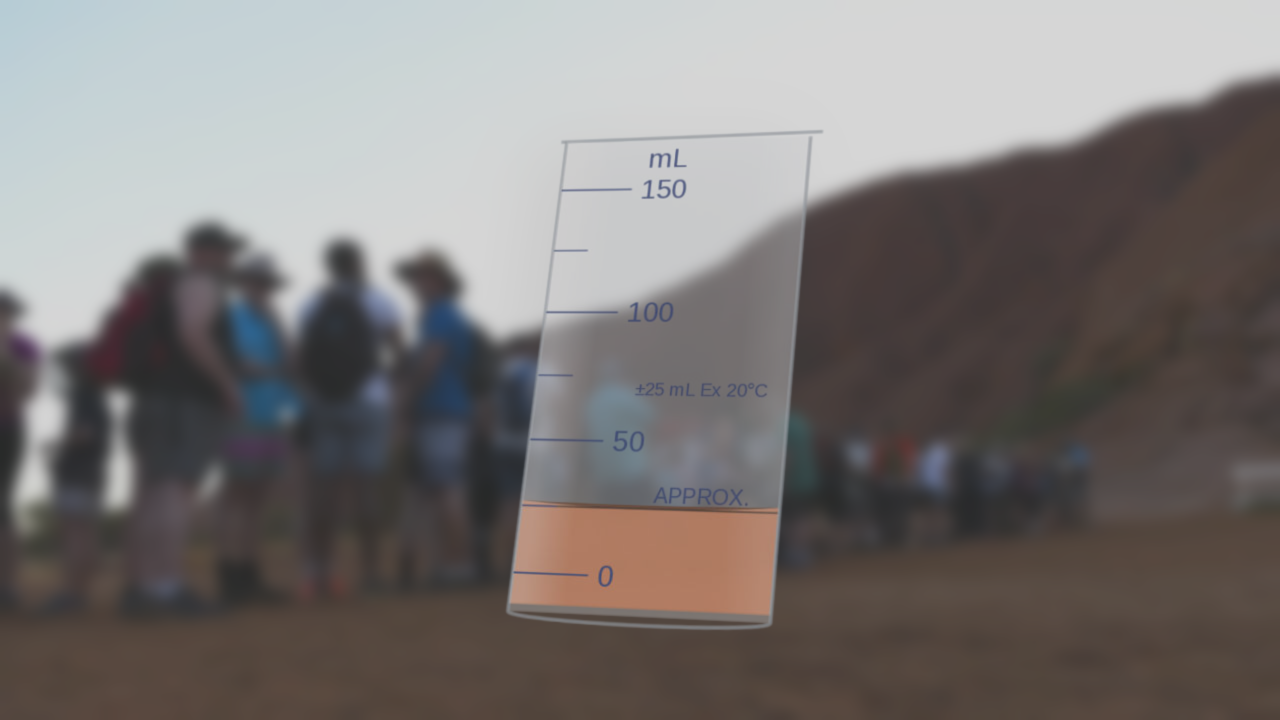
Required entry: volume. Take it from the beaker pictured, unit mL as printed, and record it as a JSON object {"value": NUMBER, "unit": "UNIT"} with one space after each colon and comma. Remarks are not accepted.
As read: {"value": 25, "unit": "mL"}
